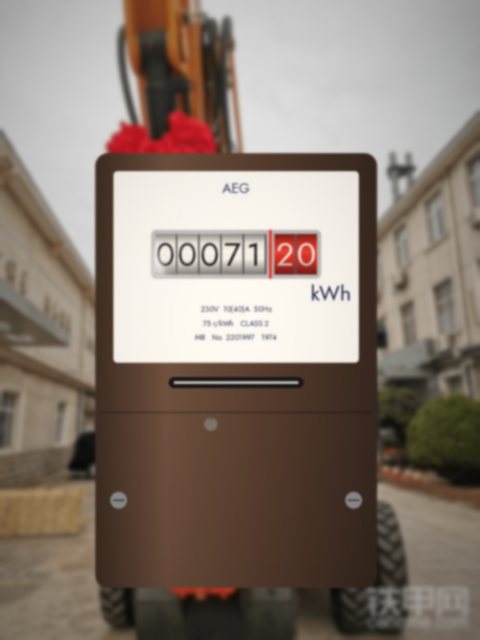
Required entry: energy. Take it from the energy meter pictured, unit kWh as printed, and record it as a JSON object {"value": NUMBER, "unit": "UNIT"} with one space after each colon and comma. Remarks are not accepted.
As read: {"value": 71.20, "unit": "kWh"}
